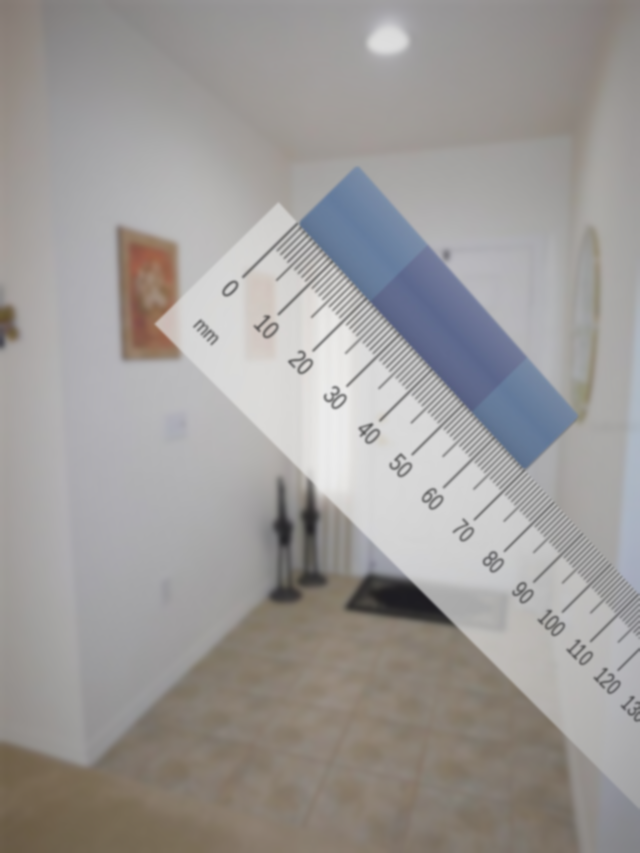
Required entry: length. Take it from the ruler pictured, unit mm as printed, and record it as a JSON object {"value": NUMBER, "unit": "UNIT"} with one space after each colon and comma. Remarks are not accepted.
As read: {"value": 70, "unit": "mm"}
